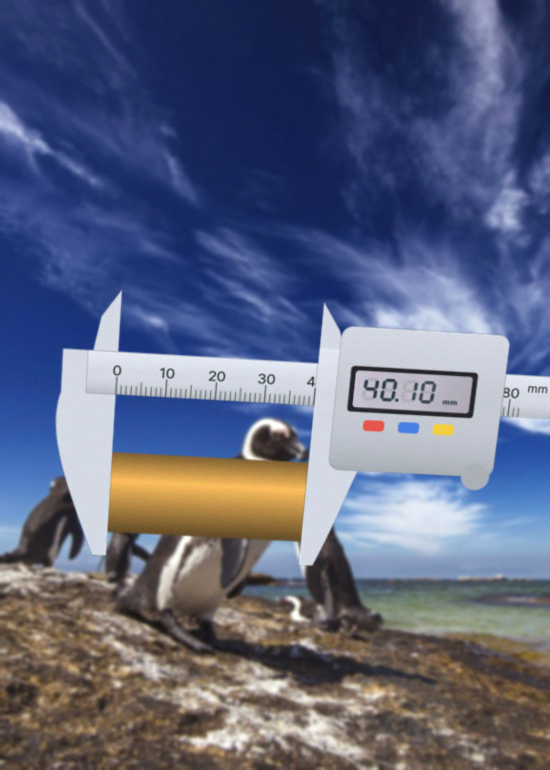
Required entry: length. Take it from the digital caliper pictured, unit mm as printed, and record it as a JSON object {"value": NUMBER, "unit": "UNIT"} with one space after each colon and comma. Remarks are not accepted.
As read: {"value": 40.10, "unit": "mm"}
